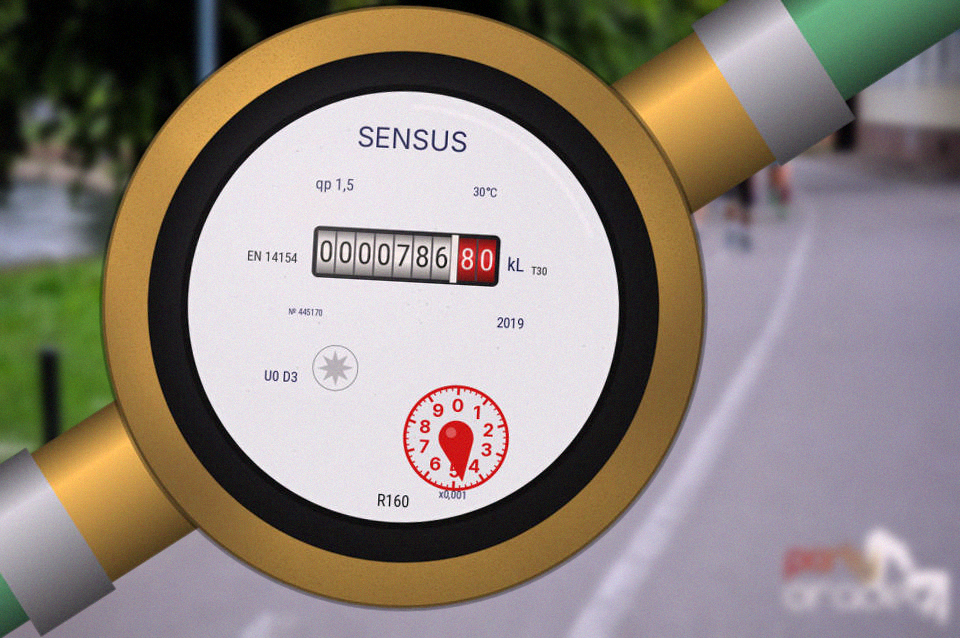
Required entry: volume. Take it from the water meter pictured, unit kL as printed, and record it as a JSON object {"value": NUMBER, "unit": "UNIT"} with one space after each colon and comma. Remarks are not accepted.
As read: {"value": 786.804, "unit": "kL"}
